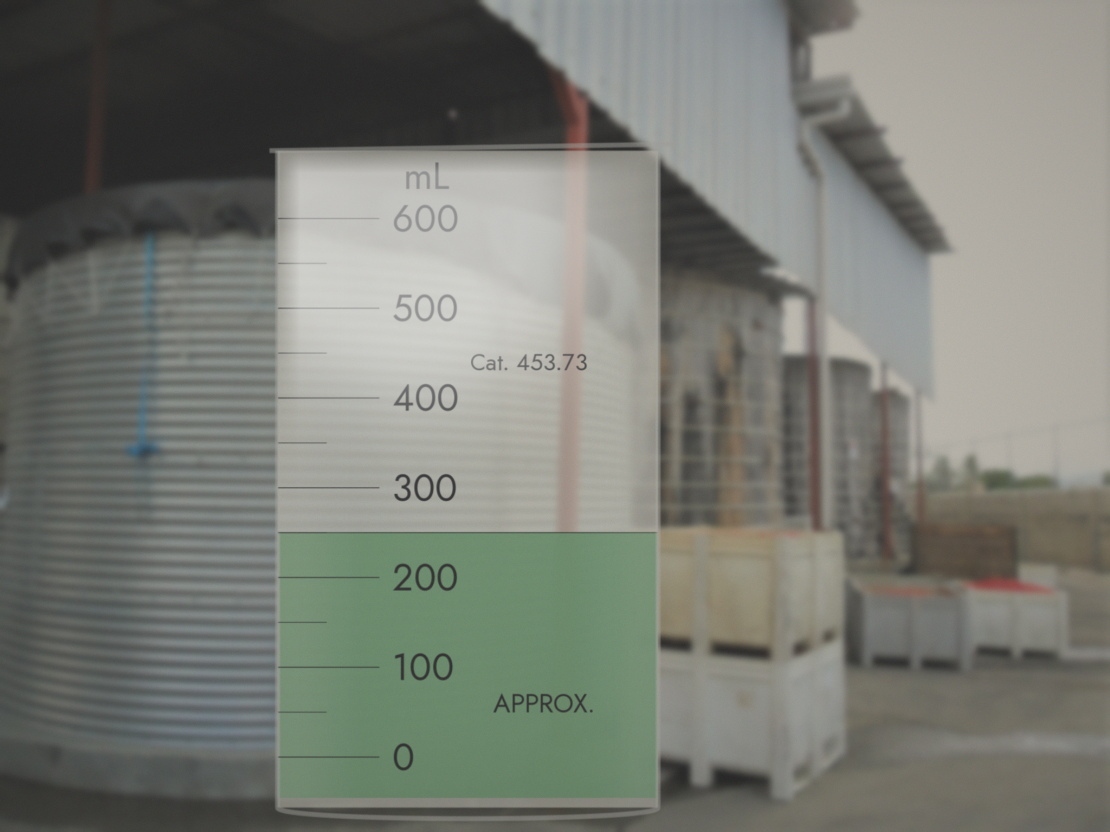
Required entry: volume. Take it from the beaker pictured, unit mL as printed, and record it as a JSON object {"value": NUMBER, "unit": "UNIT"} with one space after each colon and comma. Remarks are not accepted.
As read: {"value": 250, "unit": "mL"}
